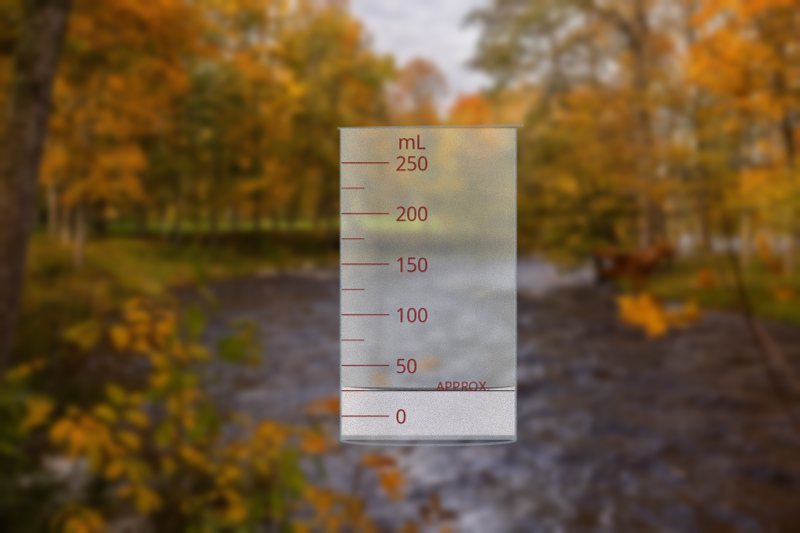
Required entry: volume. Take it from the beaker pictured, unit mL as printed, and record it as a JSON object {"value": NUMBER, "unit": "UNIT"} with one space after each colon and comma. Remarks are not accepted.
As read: {"value": 25, "unit": "mL"}
